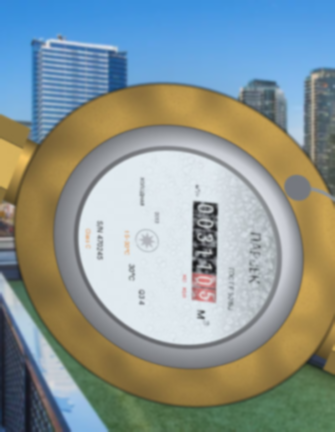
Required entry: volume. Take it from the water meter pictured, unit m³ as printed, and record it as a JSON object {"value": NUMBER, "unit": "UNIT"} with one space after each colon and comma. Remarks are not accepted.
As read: {"value": 311.05, "unit": "m³"}
